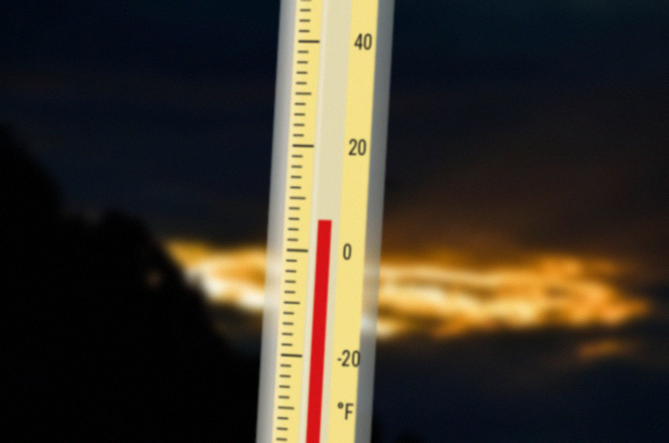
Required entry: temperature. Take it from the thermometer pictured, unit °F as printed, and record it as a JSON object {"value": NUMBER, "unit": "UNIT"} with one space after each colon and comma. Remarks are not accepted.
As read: {"value": 6, "unit": "°F"}
